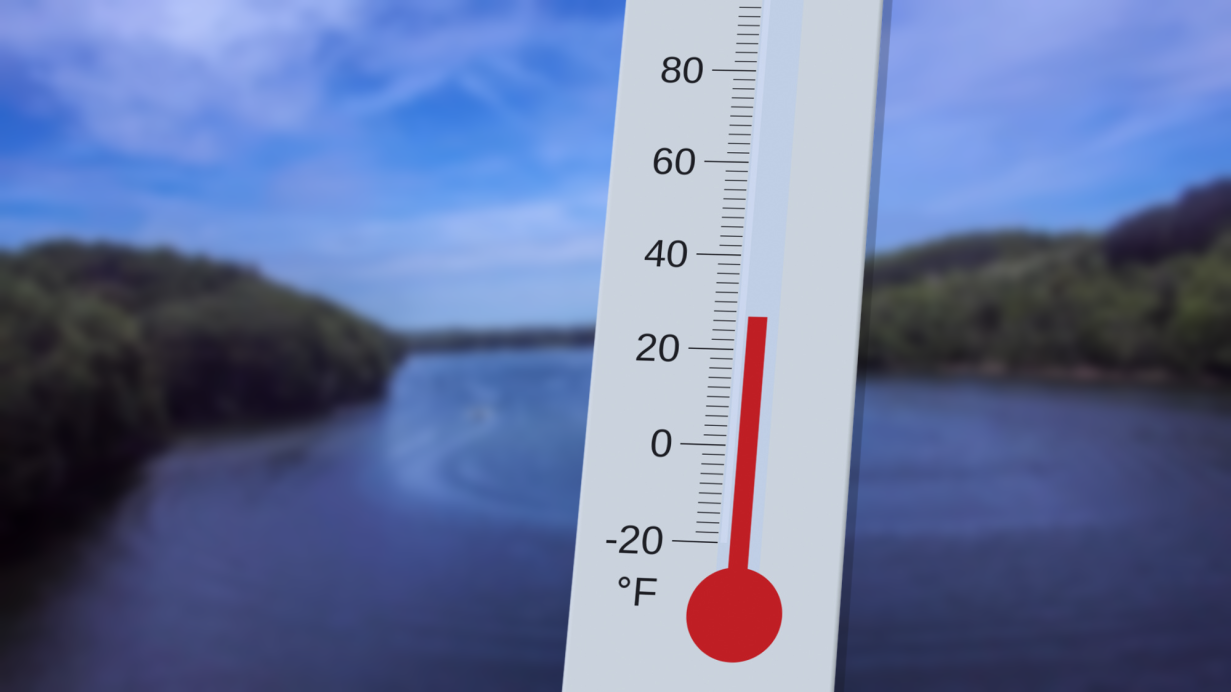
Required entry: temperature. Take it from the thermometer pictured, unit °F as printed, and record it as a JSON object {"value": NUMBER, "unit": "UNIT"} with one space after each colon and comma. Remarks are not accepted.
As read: {"value": 27, "unit": "°F"}
